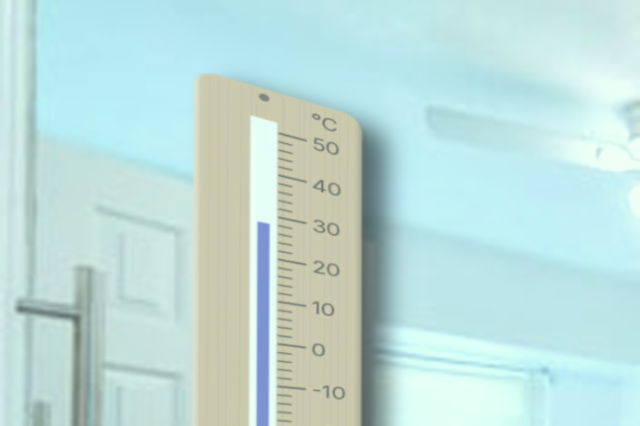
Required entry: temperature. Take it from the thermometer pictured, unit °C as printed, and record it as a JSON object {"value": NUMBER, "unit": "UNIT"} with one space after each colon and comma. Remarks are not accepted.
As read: {"value": 28, "unit": "°C"}
